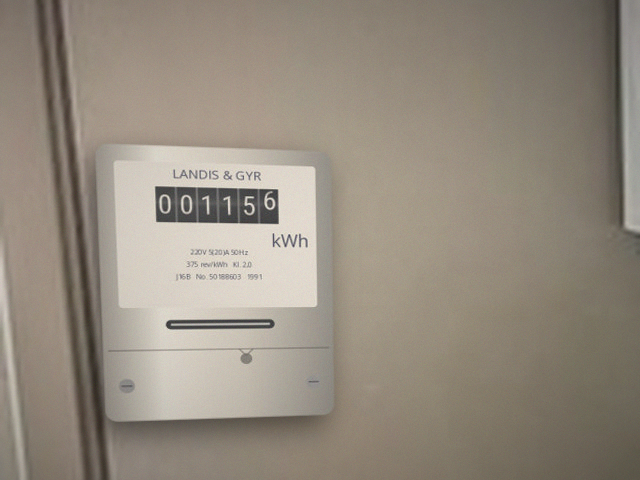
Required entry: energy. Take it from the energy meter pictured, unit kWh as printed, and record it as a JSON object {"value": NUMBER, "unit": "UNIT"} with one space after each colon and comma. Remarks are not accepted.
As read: {"value": 1156, "unit": "kWh"}
